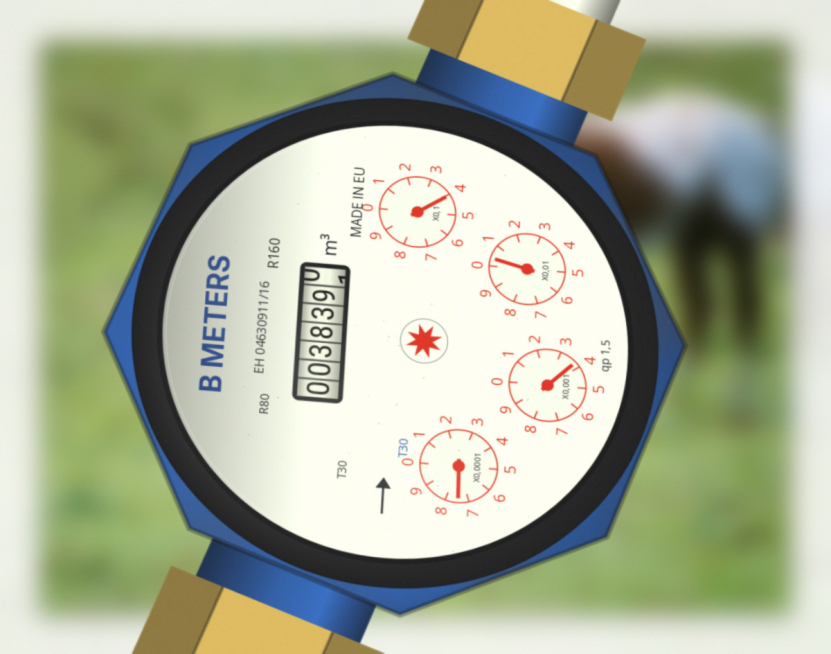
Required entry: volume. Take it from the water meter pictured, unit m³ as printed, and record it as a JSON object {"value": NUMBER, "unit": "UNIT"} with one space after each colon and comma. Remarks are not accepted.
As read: {"value": 38390.4037, "unit": "m³"}
